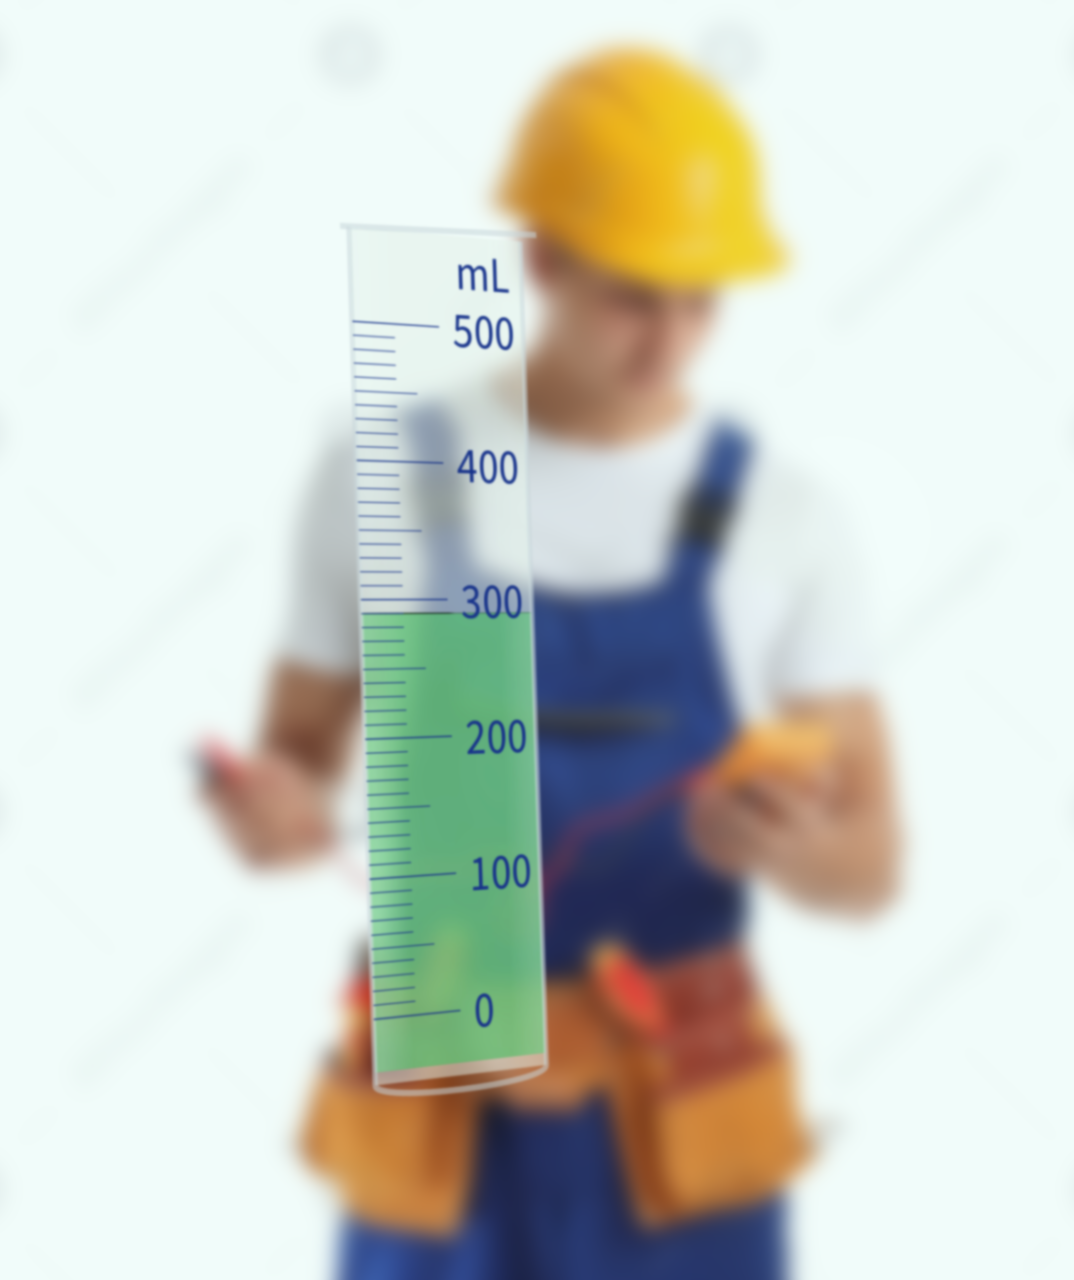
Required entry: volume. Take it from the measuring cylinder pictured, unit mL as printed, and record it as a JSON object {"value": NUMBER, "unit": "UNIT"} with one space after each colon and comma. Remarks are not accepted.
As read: {"value": 290, "unit": "mL"}
